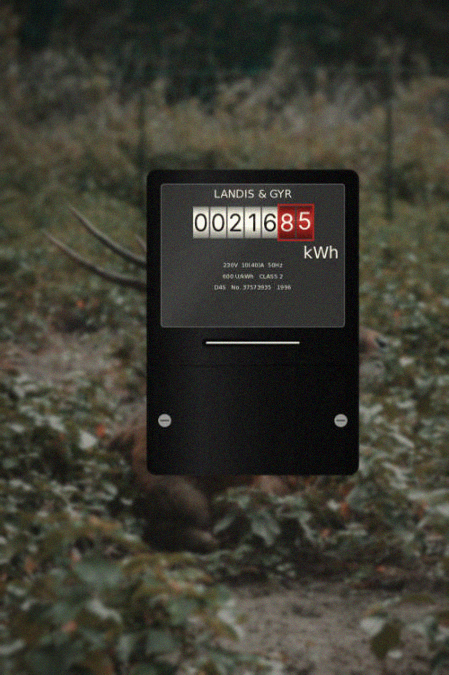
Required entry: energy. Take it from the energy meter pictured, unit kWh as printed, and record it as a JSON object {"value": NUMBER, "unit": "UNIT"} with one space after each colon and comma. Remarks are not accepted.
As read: {"value": 216.85, "unit": "kWh"}
